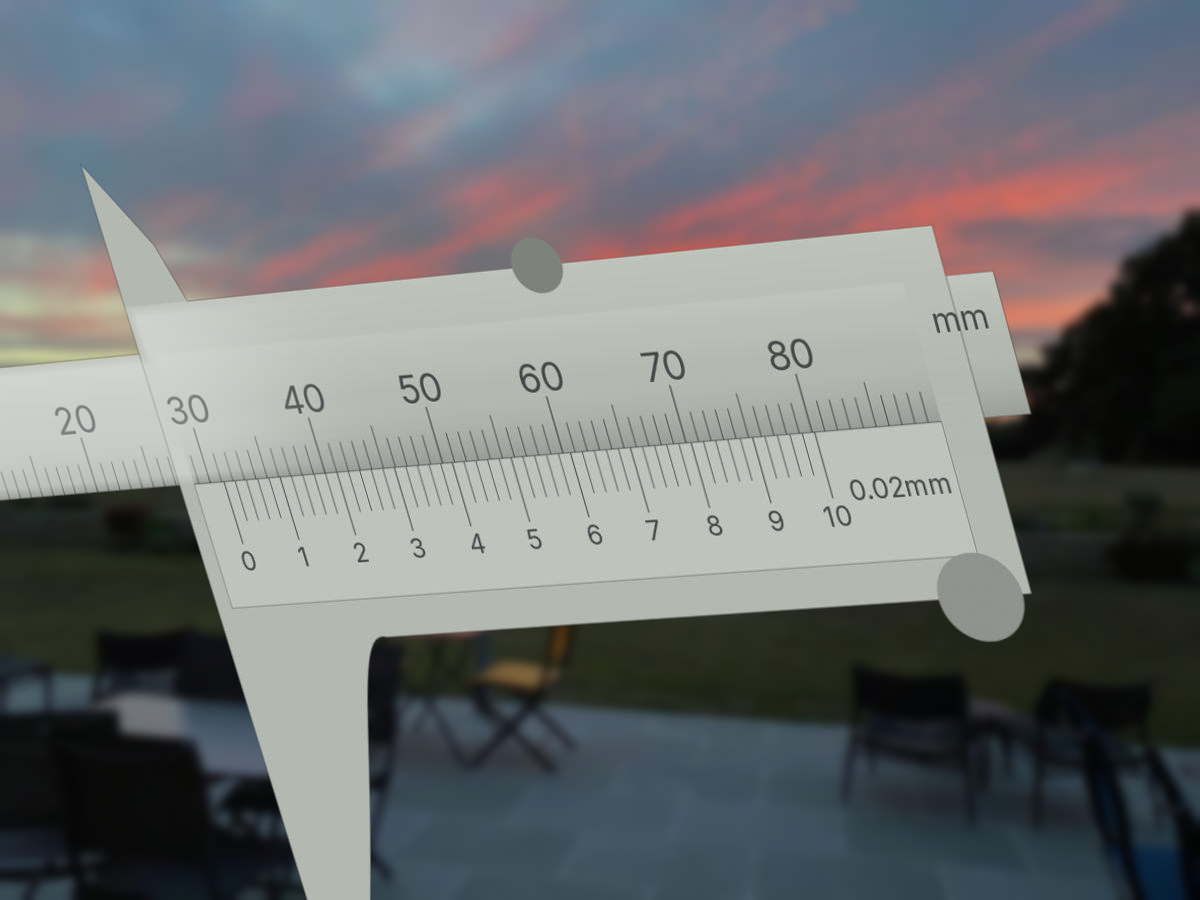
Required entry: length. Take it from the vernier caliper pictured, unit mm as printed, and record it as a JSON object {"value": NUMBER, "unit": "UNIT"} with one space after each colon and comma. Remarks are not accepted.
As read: {"value": 31.2, "unit": "mm"}
